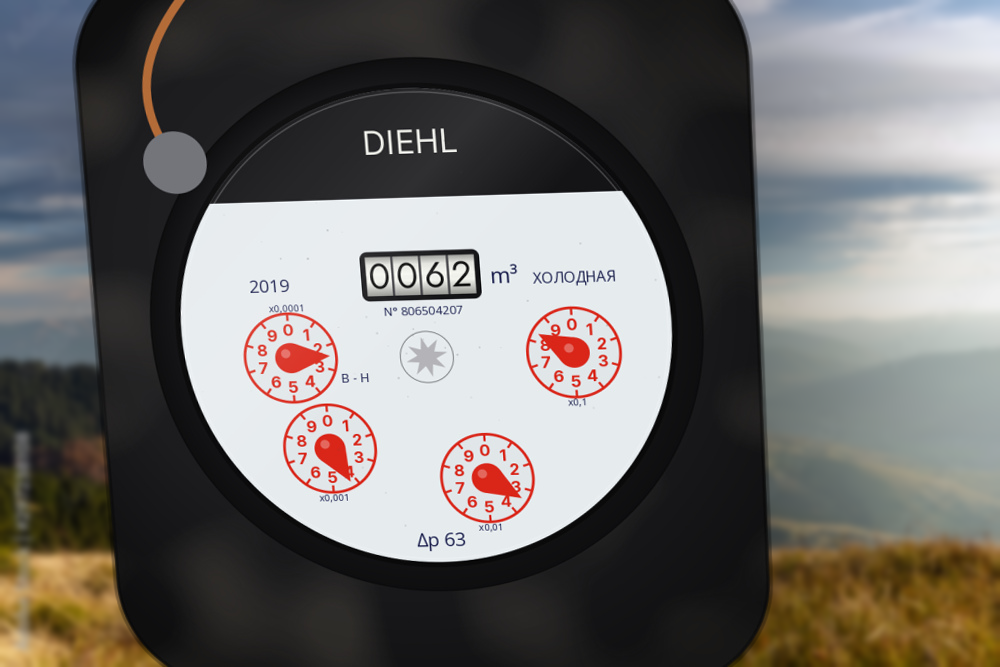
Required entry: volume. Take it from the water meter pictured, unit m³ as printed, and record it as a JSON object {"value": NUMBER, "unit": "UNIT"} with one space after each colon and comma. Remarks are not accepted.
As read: {"value": 62.8342, "unit": "m³"}
